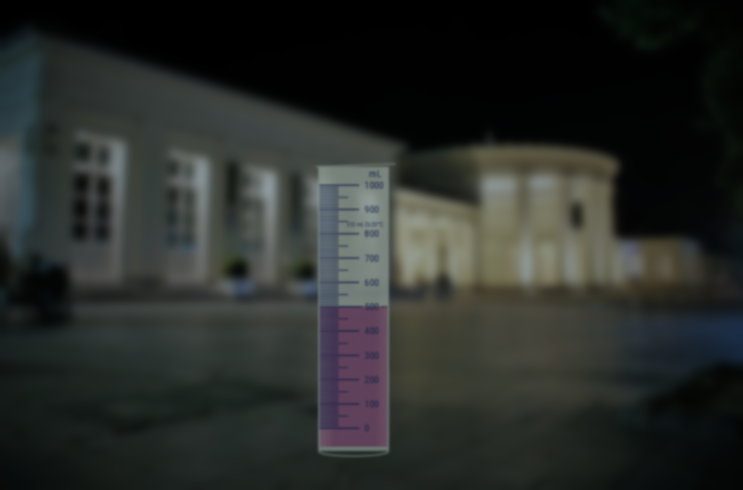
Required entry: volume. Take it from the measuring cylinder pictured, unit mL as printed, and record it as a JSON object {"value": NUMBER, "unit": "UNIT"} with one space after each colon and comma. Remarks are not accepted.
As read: {"value": 500, "unit": "mL"}
